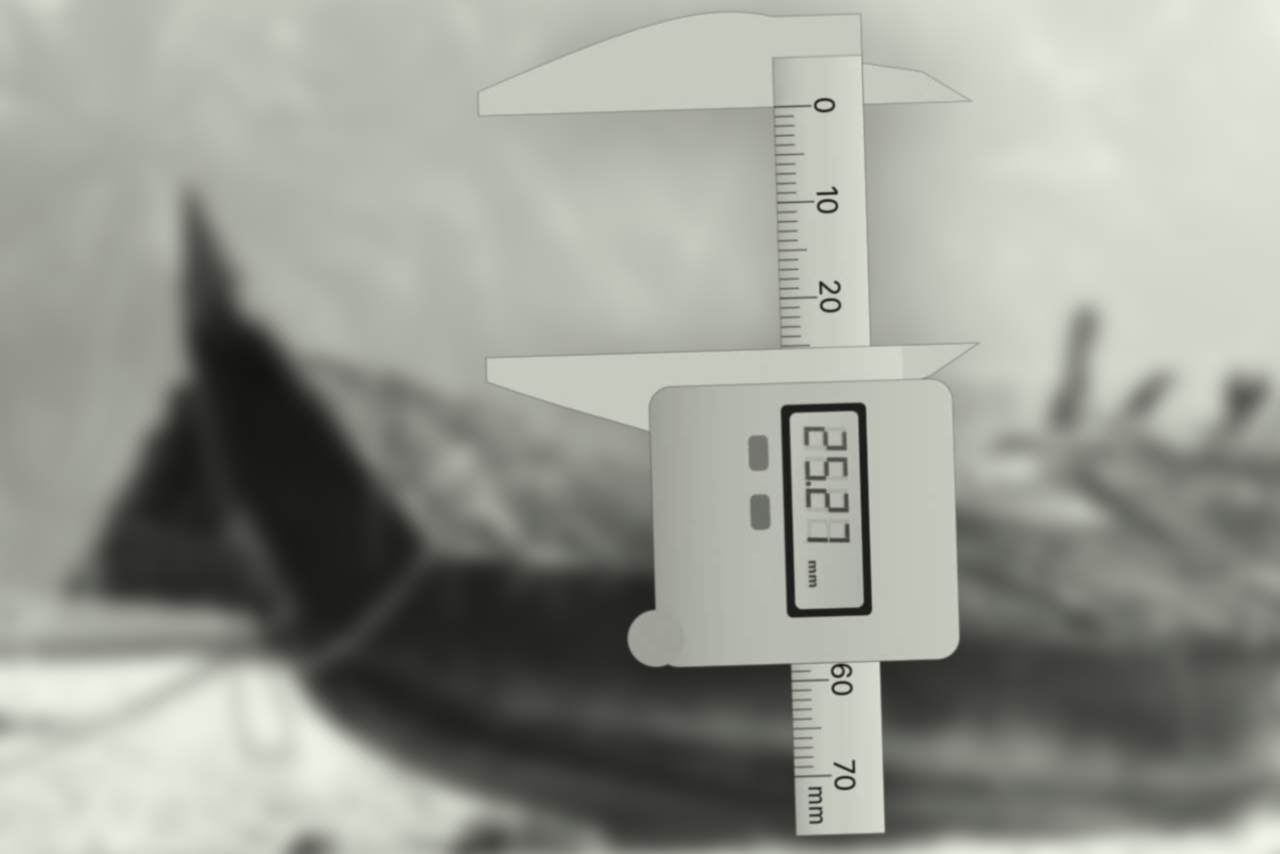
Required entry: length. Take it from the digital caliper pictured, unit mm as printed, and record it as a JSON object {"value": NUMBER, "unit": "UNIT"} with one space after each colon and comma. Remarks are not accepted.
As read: {"value": 25.27, "unit": "mm"}
